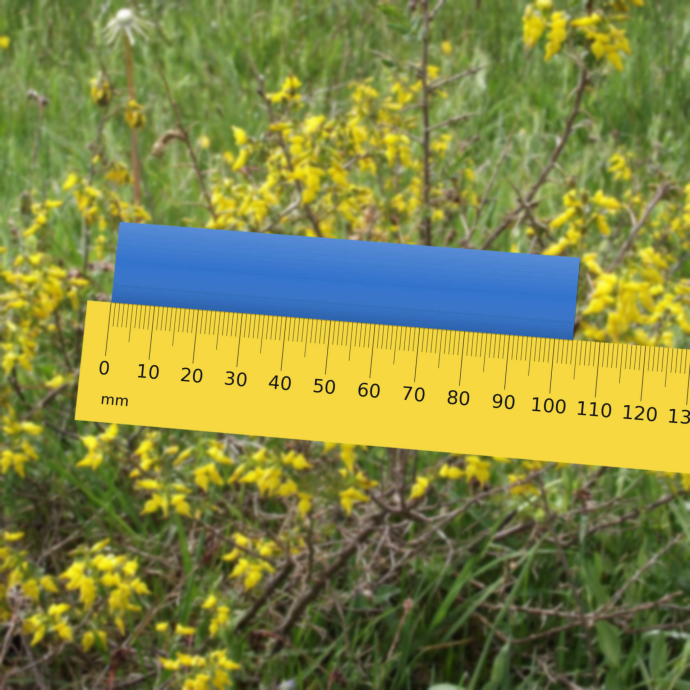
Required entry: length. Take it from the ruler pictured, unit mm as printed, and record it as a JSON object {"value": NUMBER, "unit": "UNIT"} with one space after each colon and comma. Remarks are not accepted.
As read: {"value": 104, "unit": "mm"}
